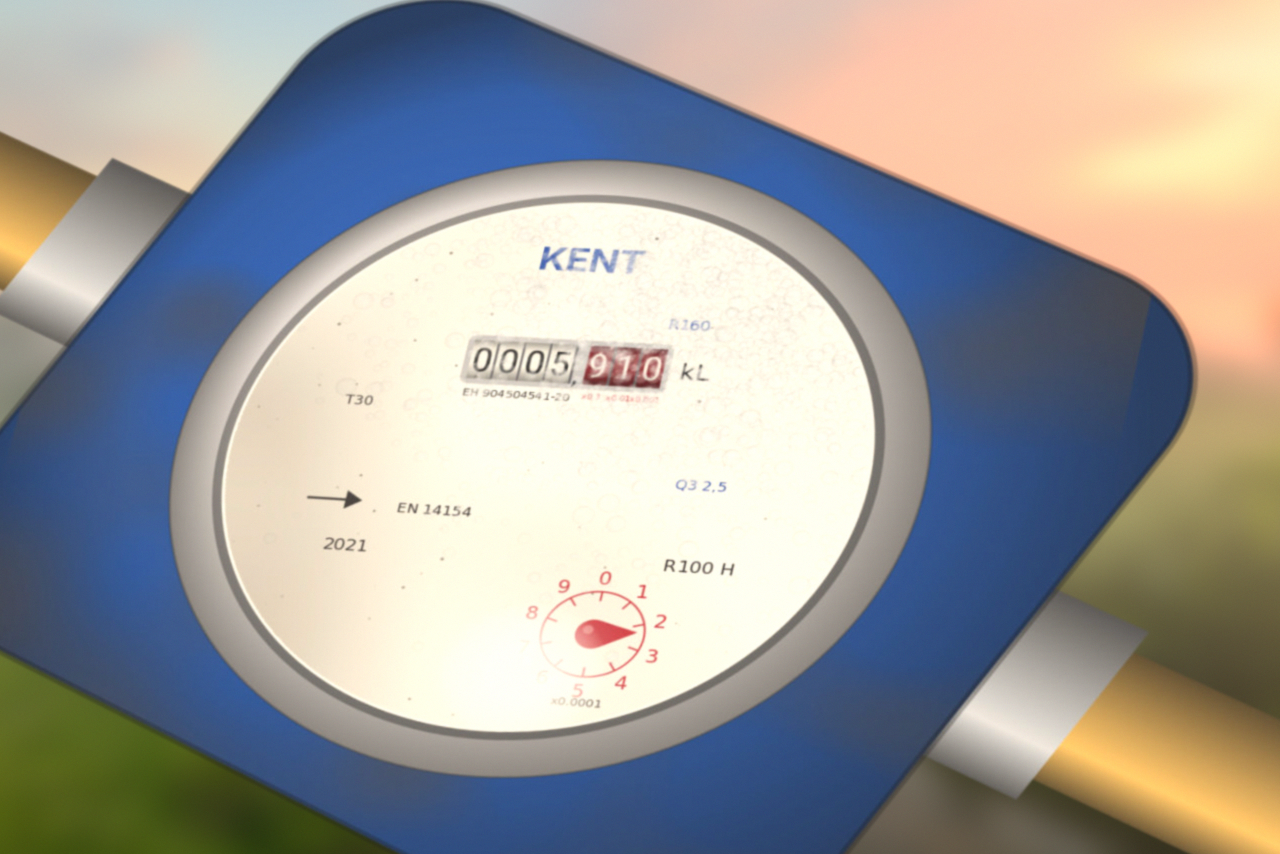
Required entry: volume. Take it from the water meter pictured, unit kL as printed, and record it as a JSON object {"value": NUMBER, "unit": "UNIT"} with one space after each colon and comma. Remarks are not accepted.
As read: {"value": 5.9102, "unit": "kL"}
